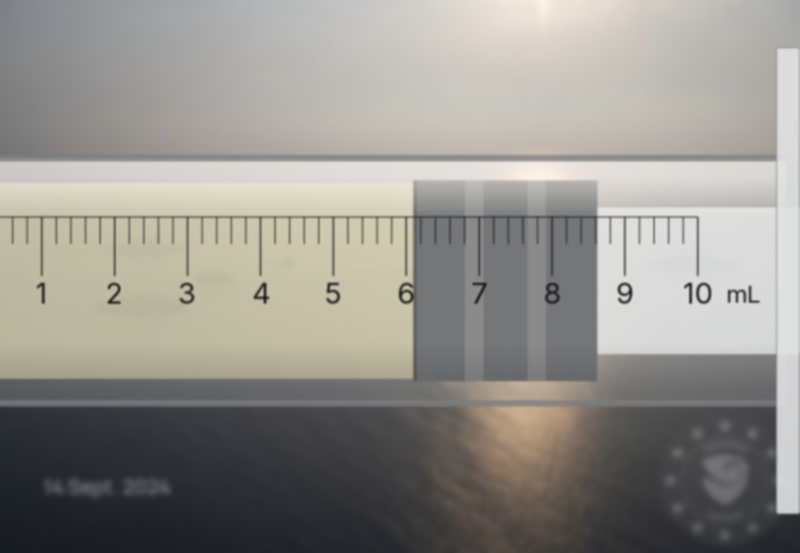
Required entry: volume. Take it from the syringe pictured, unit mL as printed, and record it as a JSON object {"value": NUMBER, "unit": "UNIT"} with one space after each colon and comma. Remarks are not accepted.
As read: {"value": 6.1, "unit": "mL"}
